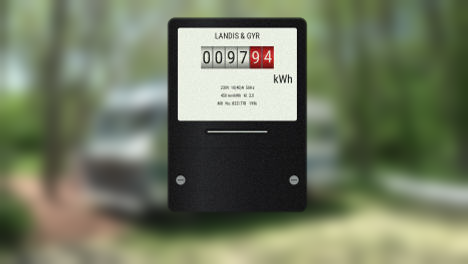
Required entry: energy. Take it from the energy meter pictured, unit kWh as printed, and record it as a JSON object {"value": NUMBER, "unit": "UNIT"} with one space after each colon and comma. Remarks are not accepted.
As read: {"value": 97.94, "unit": "kWh"}
